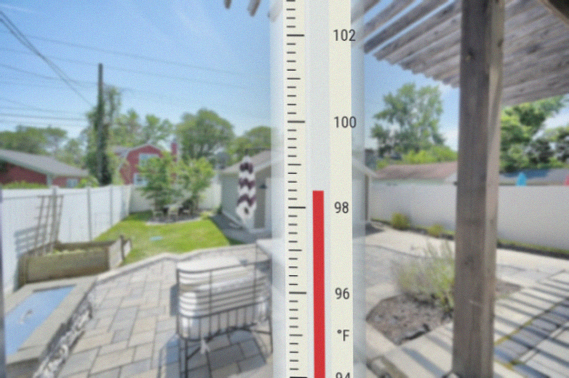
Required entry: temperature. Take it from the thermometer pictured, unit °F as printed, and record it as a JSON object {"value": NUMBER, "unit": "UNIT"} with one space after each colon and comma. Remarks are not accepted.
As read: {"value": 98.4, "unit": "°F"}
